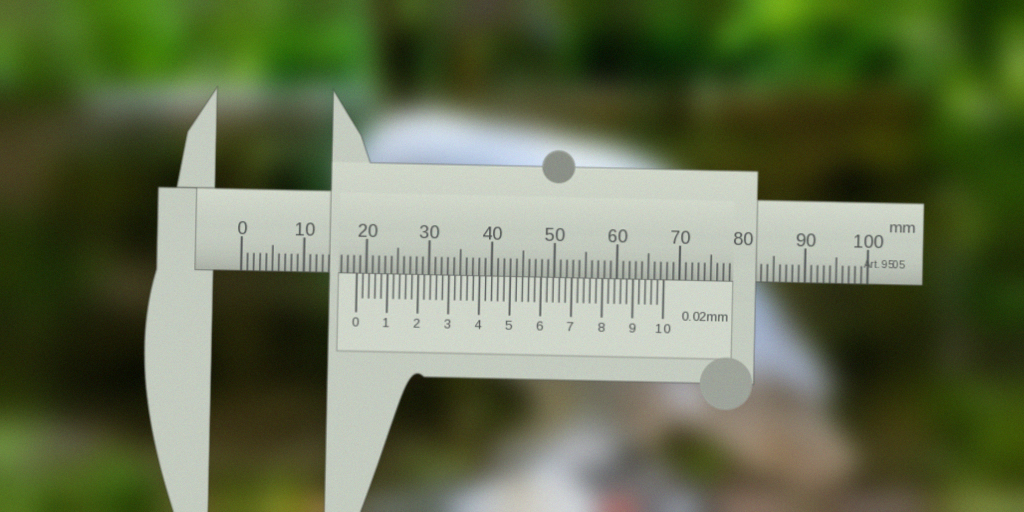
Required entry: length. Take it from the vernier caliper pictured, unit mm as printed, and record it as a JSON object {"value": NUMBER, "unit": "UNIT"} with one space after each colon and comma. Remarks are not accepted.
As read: {"value": 18.5, "unit": "mm"}
